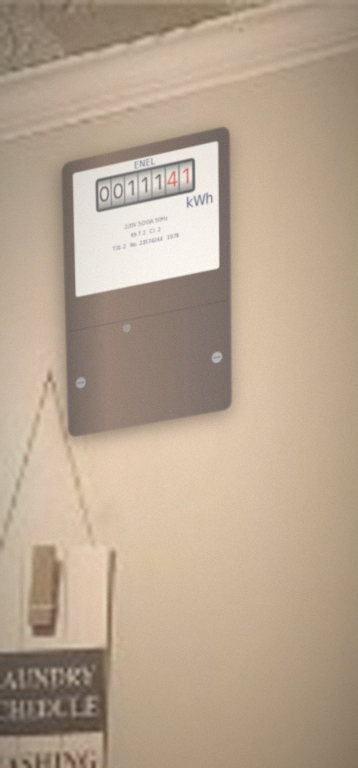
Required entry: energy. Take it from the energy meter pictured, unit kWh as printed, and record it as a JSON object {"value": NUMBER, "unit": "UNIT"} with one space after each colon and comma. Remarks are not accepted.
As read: {"value": 111.41, "unit": "kWh"}
